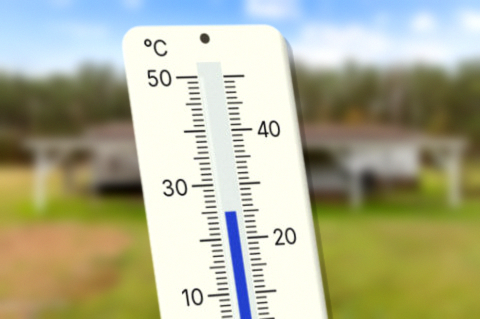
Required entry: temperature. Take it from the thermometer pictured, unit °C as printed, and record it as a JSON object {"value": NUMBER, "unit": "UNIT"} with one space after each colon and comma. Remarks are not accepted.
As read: {"value": 25, "unit": "°C"}
